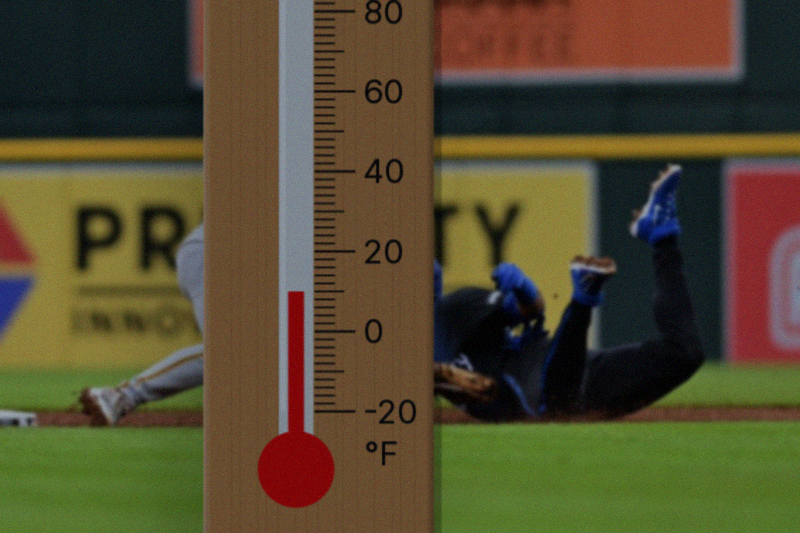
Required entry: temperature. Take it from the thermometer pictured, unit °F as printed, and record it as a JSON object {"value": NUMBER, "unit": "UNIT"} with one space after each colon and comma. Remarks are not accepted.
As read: {"value": 10, "unit": "°F"}
